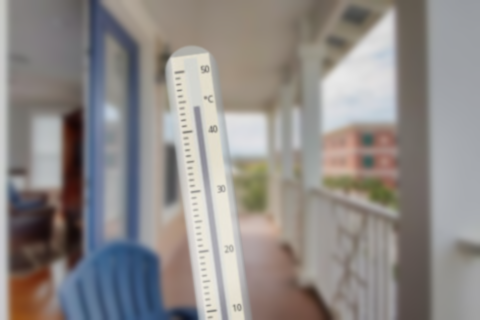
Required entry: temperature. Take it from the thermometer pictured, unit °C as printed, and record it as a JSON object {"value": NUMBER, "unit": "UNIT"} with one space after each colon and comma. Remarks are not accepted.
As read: {"value": 44, "unit": "°C"}
